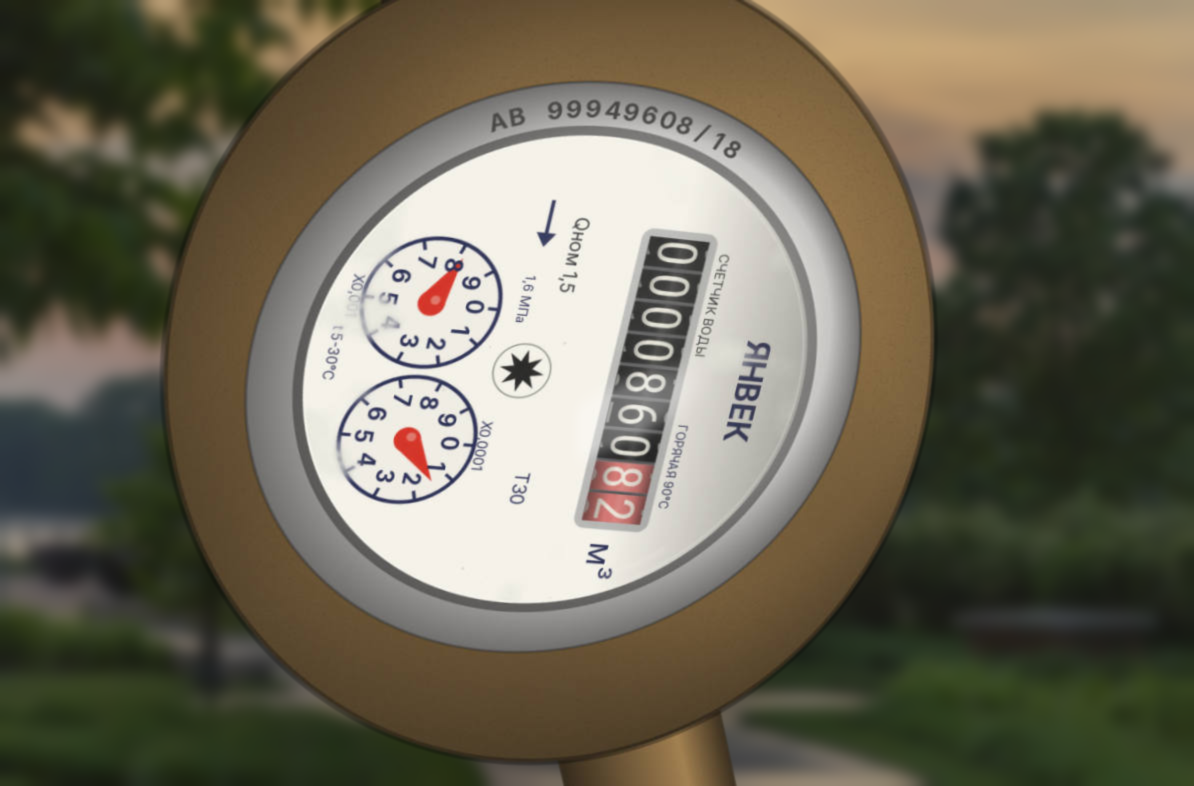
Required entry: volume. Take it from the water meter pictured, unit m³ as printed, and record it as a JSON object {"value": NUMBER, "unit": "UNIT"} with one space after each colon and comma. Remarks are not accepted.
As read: {"value": 860.8281, "unit": "m³"}
